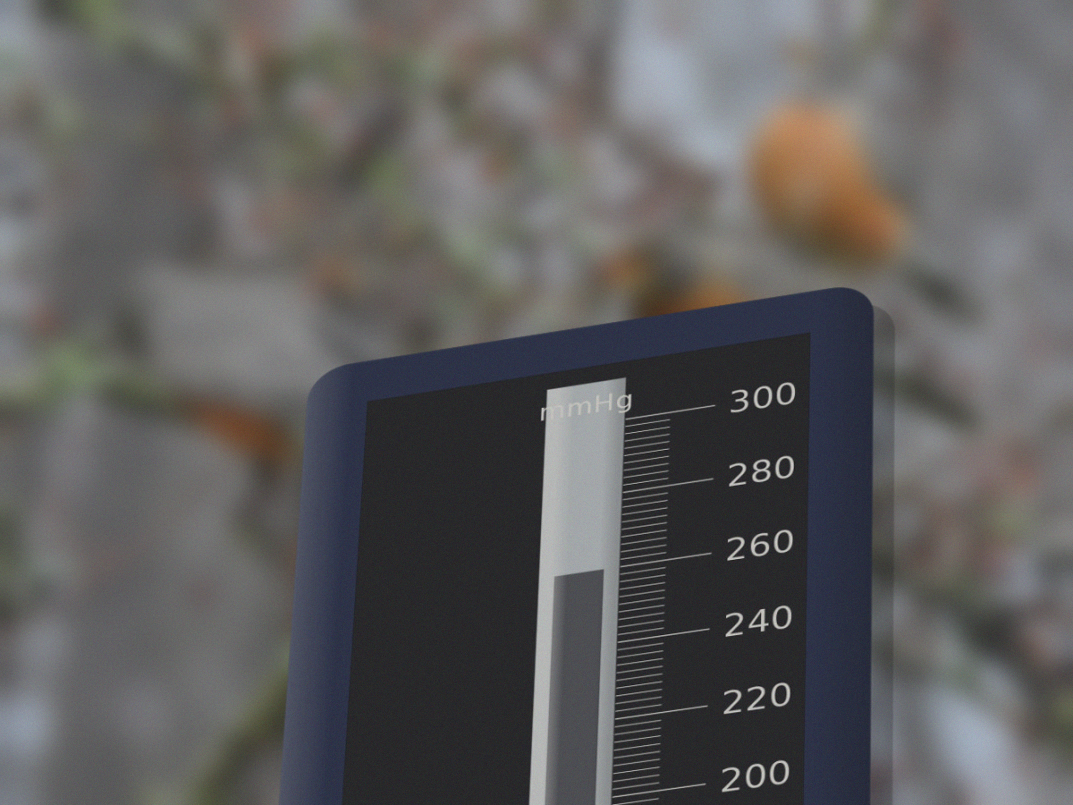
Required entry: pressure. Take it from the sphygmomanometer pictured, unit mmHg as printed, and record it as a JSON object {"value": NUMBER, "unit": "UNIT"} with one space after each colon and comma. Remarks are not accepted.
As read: {"value": 260, "unit": "mmHg"}
